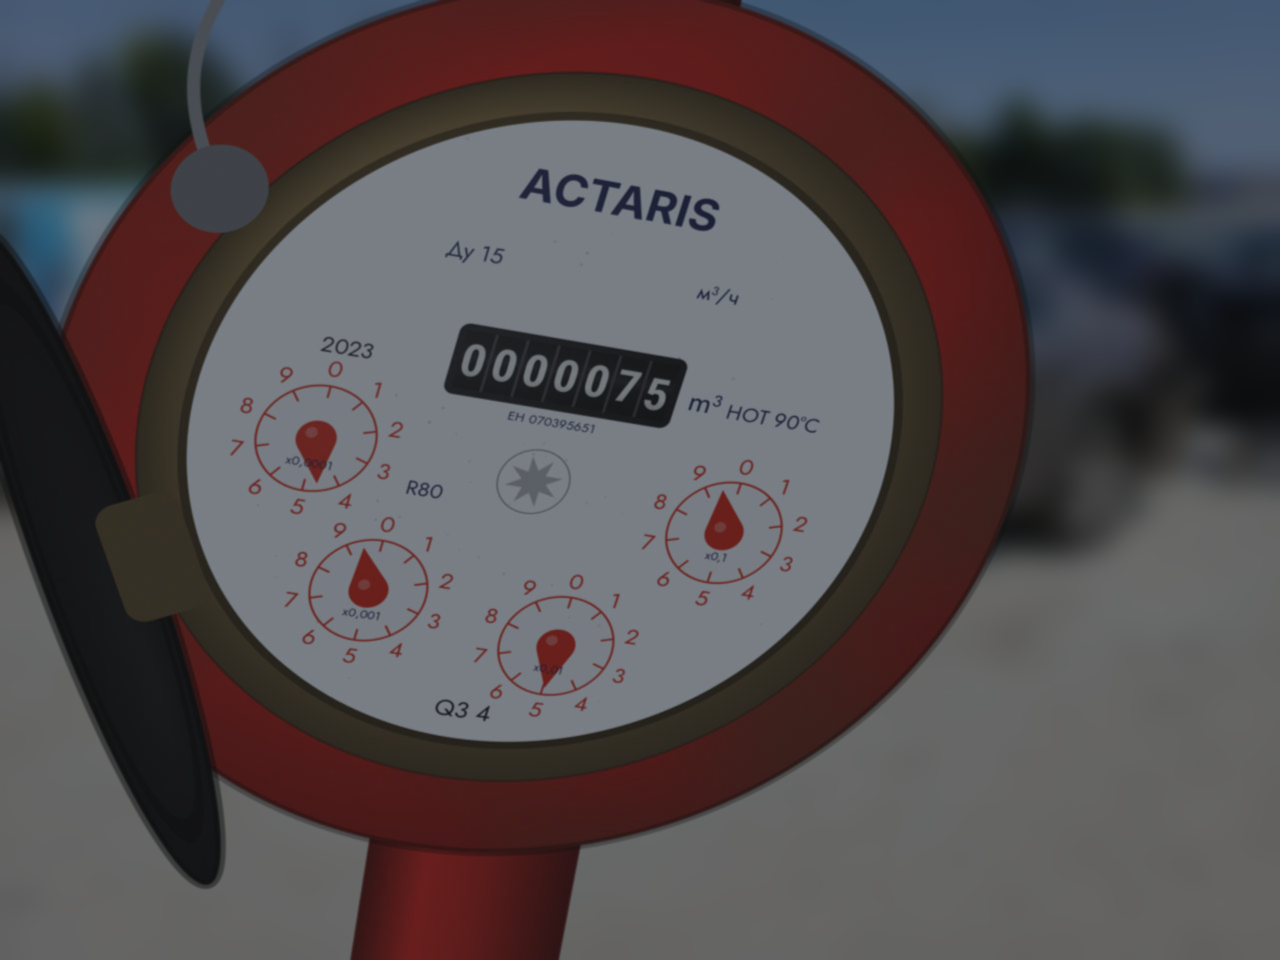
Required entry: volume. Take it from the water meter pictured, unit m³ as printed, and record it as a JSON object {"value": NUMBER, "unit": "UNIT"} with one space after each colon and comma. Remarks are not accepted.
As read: {"value": 74.9494, "unit": "m³"}
